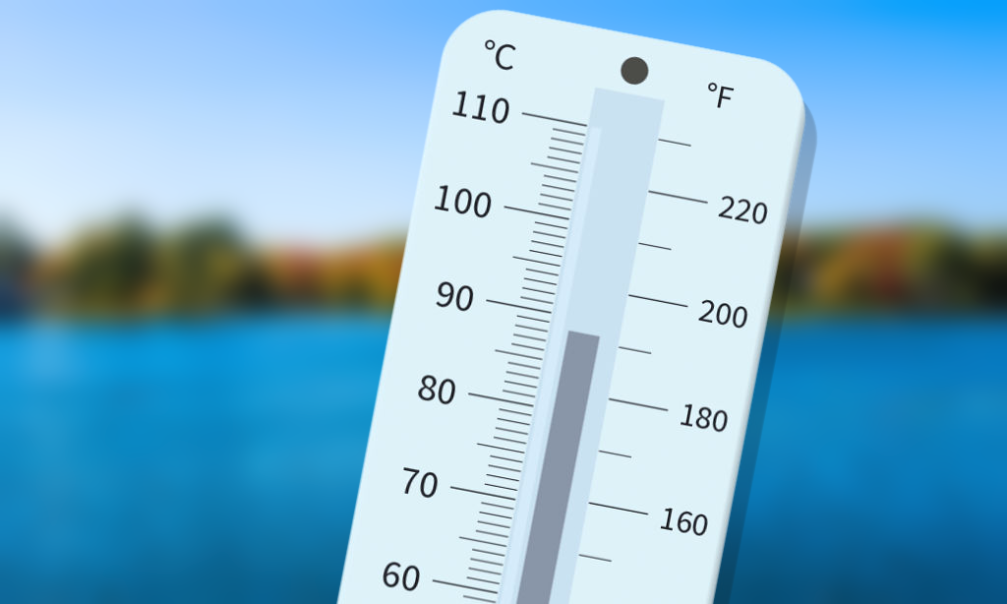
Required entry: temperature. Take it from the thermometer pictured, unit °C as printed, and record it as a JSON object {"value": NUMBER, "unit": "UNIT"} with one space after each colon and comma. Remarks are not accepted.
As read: {"value": 88.5, "unit": "°C"}
